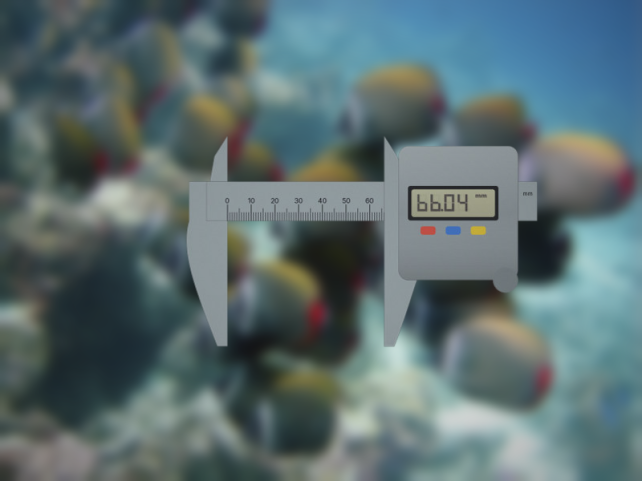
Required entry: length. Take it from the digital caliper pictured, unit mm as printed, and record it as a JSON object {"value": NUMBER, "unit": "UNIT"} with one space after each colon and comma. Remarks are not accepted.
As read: {"value": 66.04, "unit": "mm"}
